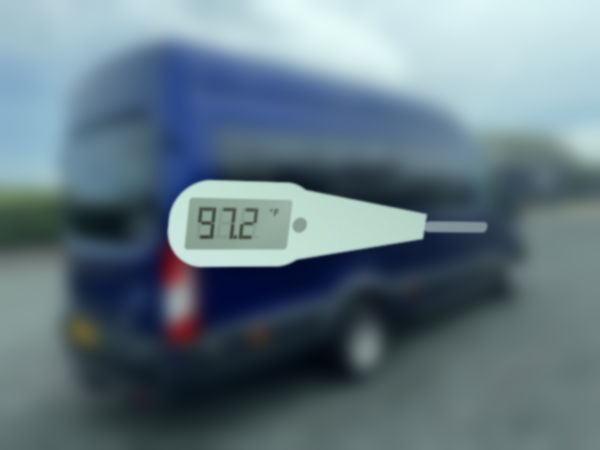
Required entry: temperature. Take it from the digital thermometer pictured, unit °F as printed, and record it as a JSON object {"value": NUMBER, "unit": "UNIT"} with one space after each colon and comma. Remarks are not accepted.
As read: {"value": 97.2, "unit": "°F"}
